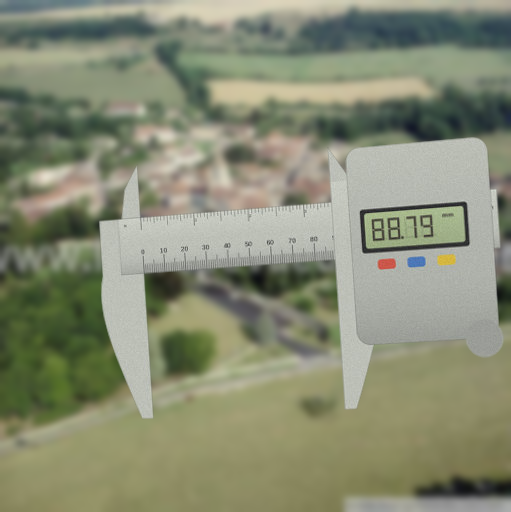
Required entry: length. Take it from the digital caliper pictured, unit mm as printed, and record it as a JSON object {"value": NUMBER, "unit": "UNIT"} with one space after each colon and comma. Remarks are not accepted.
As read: {"value": 88.79, "unit": "mm"}
